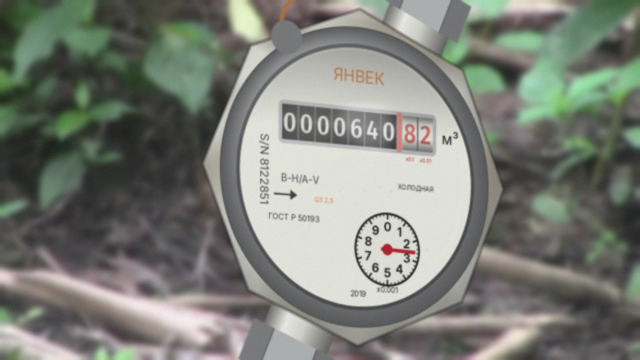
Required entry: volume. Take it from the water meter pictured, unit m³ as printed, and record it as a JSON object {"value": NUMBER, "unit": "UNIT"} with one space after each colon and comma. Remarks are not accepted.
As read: {"value": 640.822, "unit": "m³"}
